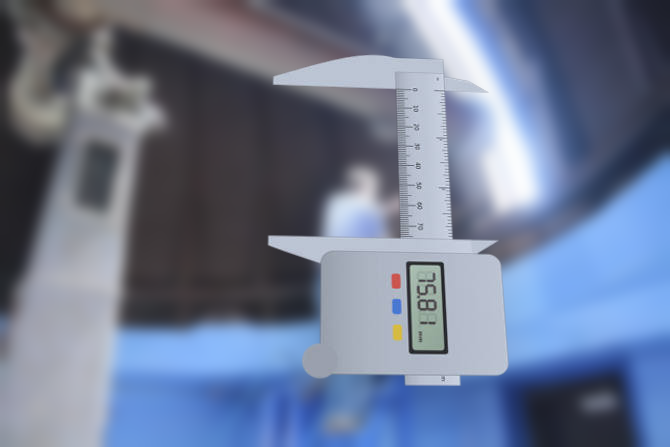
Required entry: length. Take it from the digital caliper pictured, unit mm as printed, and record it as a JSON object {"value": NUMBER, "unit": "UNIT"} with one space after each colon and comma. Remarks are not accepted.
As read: {"value": 75.81, "unit": "mm"}
